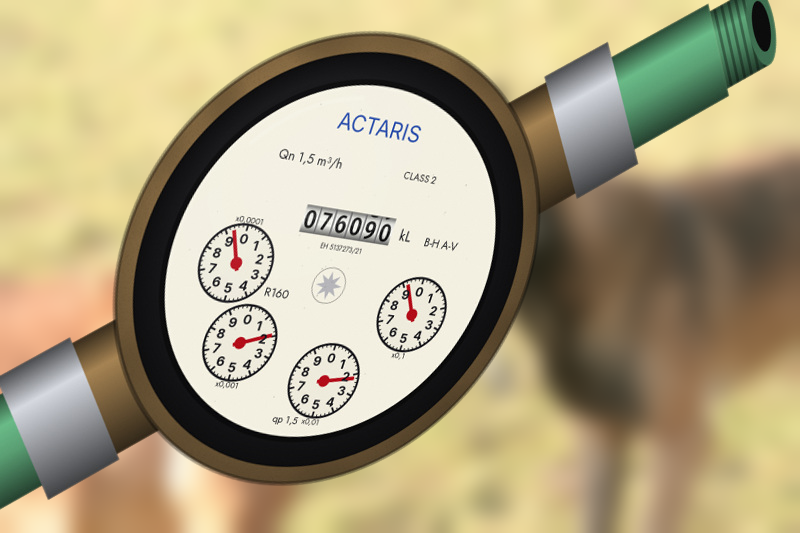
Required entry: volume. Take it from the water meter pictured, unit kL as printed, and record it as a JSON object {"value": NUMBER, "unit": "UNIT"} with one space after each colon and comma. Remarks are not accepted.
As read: {"value": 76089.9219, "unit": "kL"}
